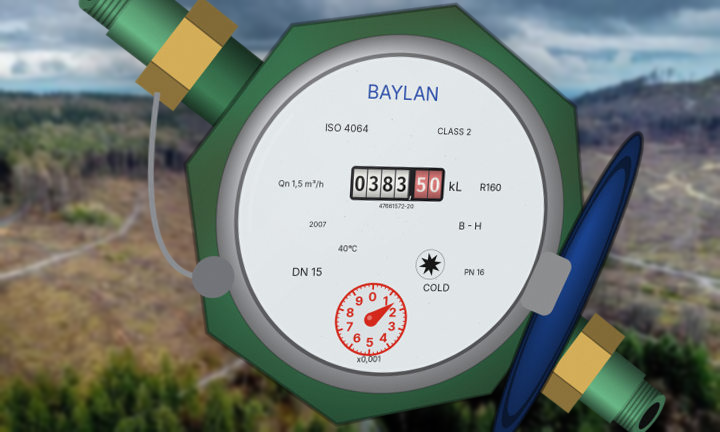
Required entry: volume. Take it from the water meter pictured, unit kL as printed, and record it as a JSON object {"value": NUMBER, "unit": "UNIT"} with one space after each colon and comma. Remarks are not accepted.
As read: {"value": 383.501, "unit": "kL"}
